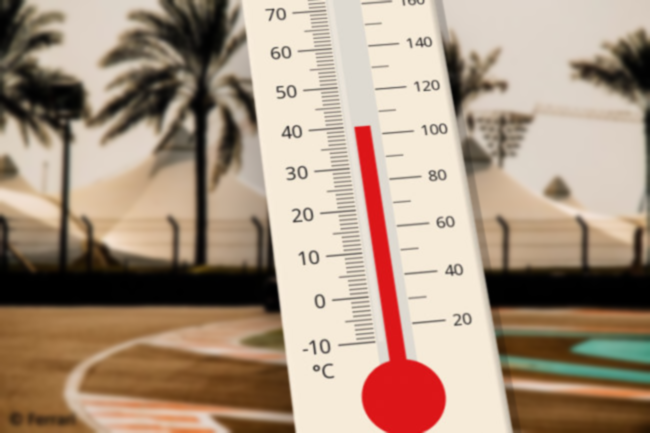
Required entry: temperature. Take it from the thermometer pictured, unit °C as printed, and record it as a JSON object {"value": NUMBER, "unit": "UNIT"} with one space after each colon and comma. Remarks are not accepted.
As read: {"value": 40, "unit": "°C"}
